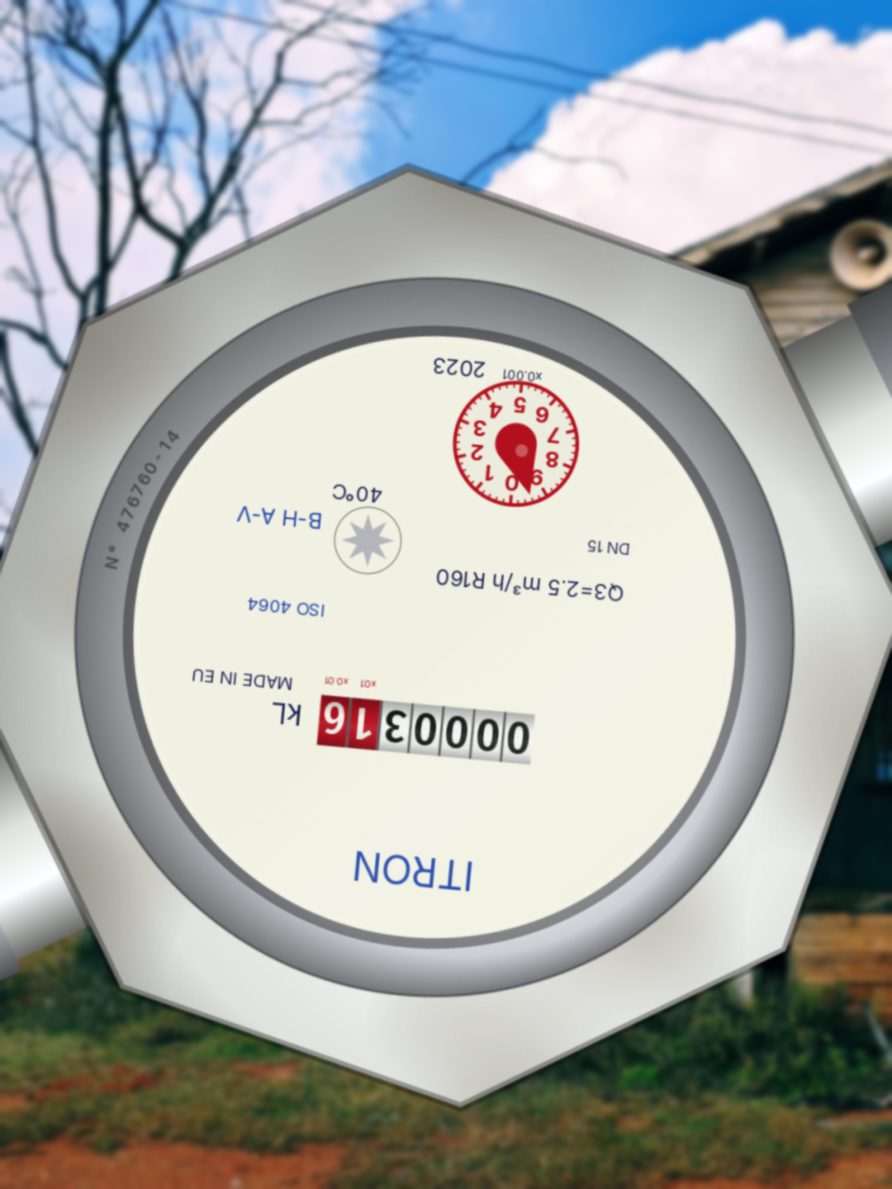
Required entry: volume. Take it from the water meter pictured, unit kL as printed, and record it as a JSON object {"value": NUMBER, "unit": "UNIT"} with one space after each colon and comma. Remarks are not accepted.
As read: {"value": 3.159, "unit": "kL"}
